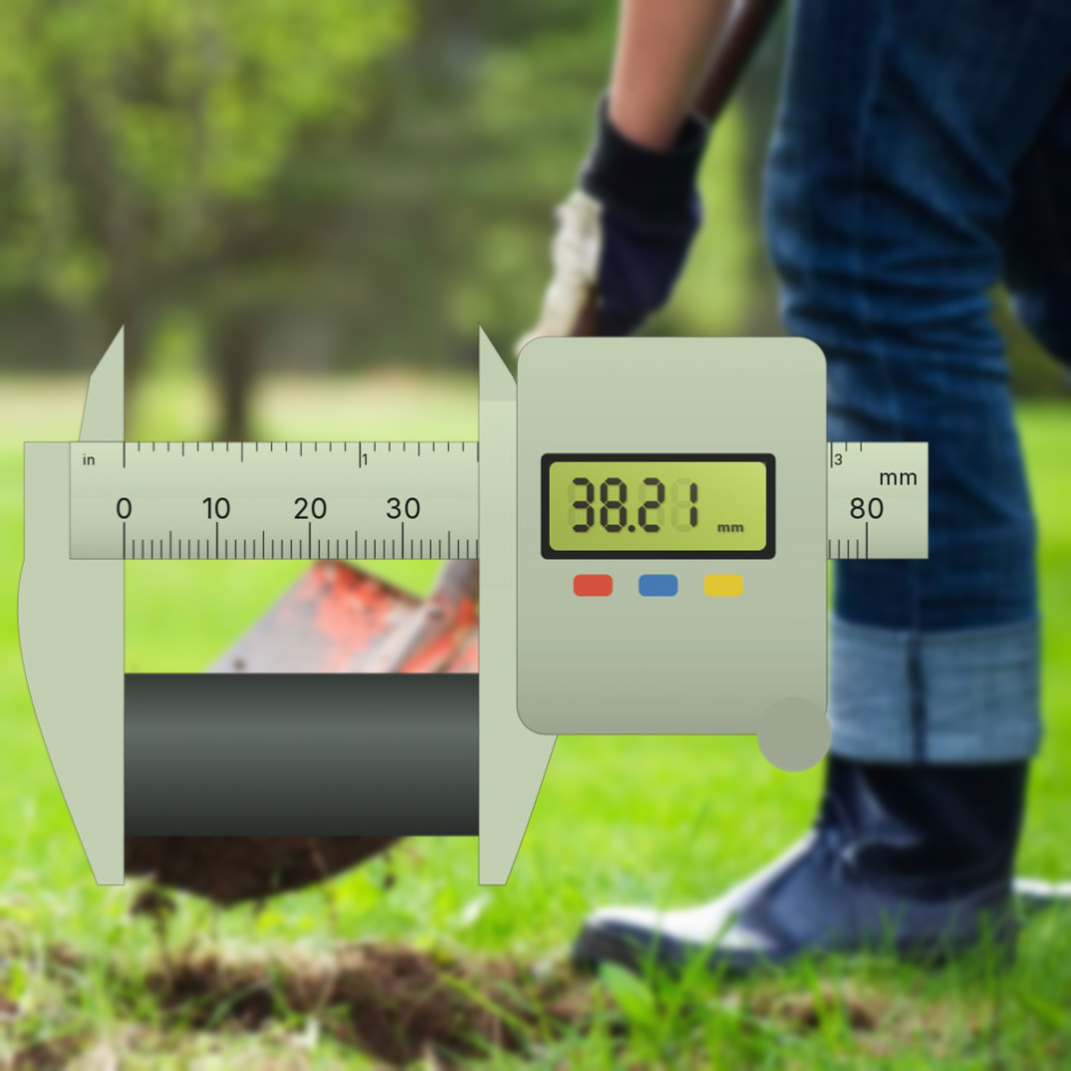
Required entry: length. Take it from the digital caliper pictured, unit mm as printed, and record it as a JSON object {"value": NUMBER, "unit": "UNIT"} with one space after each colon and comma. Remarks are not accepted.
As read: {"value": 38.21, "unit": "mm"}
